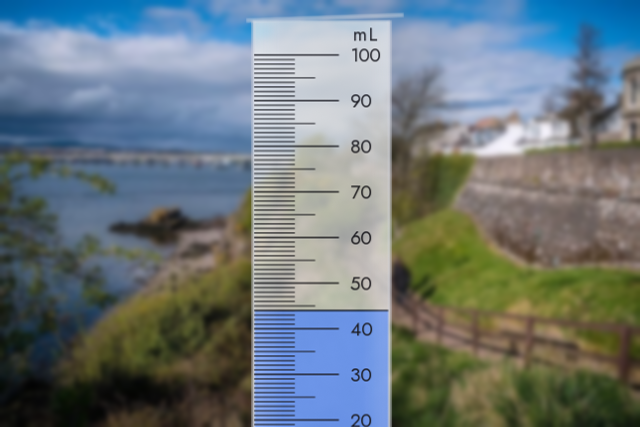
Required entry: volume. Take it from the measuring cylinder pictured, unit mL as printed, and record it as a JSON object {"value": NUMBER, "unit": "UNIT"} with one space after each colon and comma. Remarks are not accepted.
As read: {"value": 44, "unit": "mL"}
